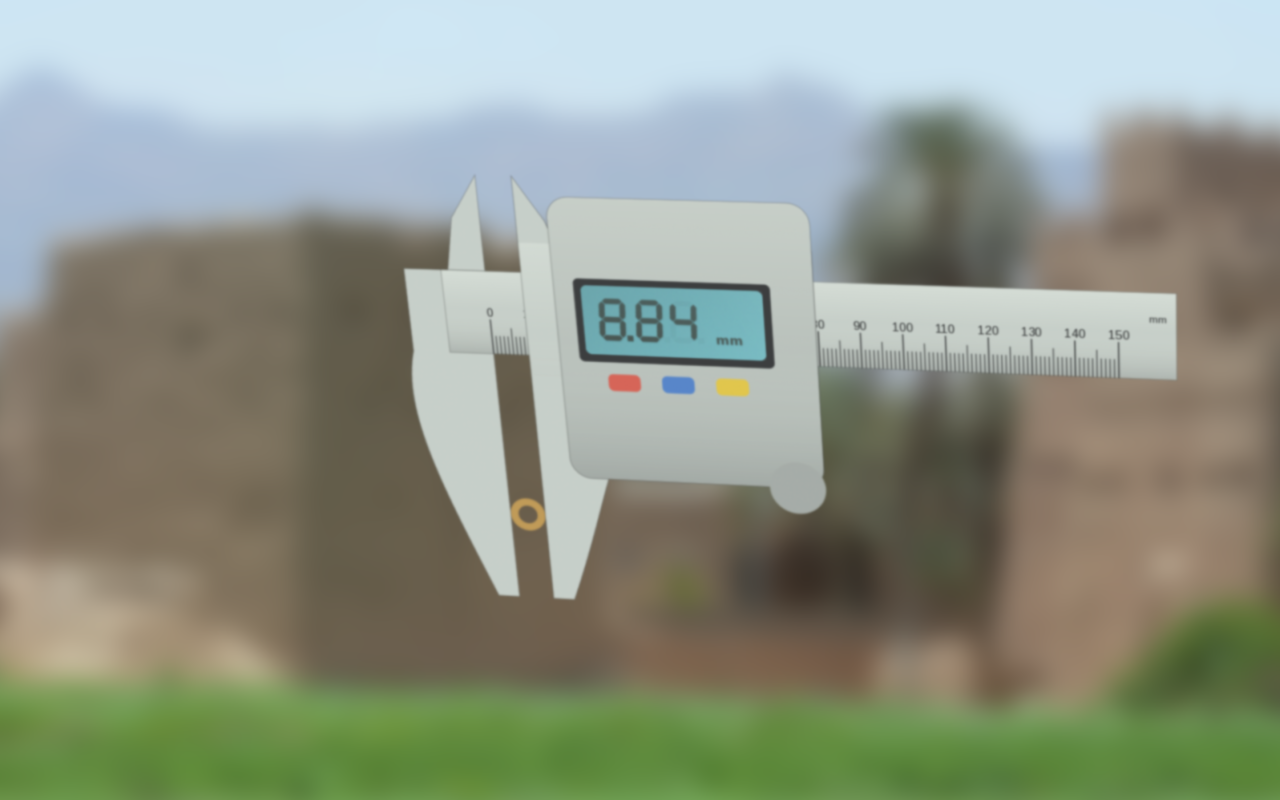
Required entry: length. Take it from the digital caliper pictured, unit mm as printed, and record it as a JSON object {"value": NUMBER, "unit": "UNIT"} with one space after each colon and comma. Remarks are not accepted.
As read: {"value": 8.84, "unit": "mm"}
